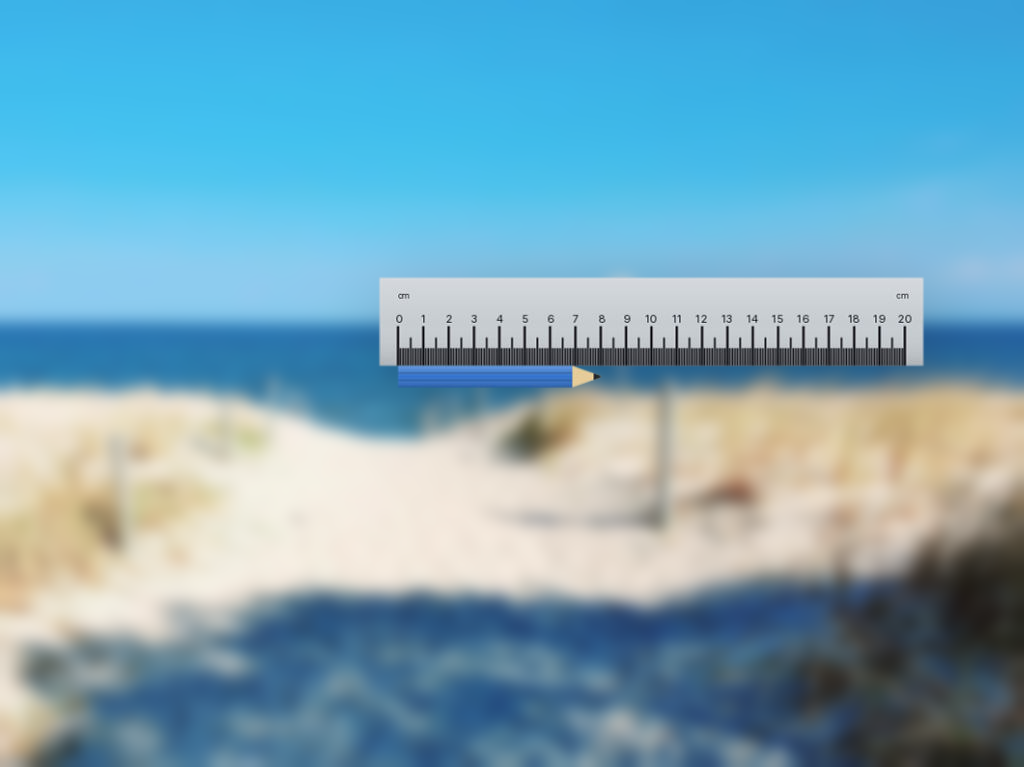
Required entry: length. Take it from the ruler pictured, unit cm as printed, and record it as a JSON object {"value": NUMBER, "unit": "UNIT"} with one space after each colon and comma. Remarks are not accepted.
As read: {"value": 8, "unit": "cm"}
